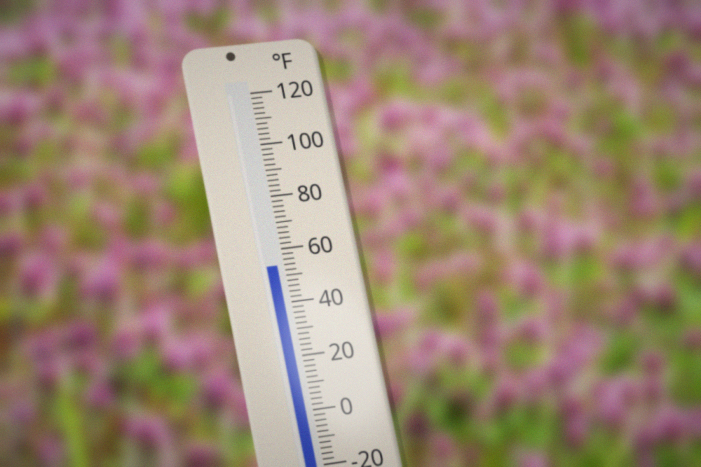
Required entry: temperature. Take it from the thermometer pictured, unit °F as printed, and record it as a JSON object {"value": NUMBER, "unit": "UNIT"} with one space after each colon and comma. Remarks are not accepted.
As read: {"value": 54, "unit": "°F"}
